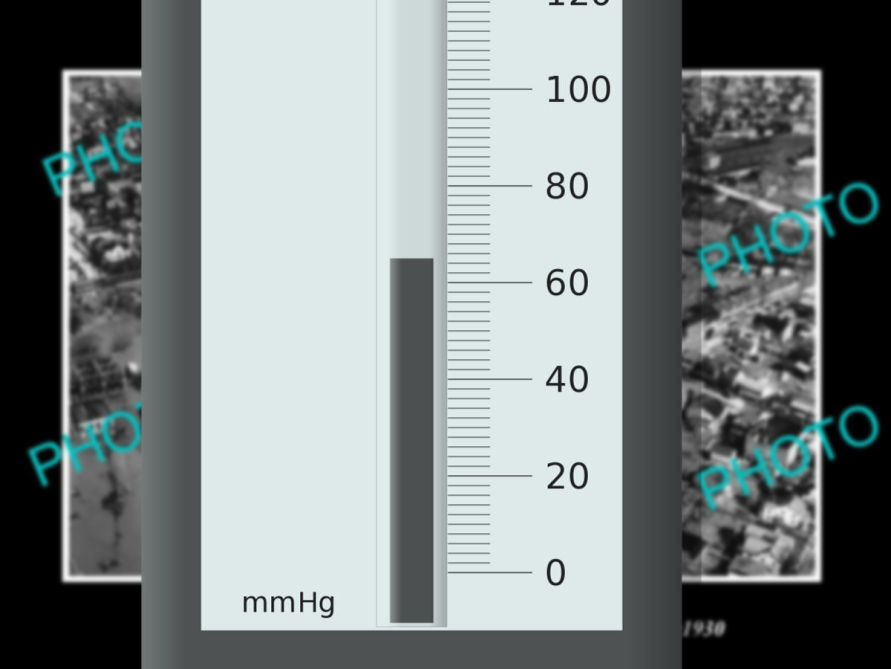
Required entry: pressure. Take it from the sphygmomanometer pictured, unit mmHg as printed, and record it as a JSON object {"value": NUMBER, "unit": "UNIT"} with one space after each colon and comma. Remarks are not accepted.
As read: {"value": 65, "unit": "mmHg"}
